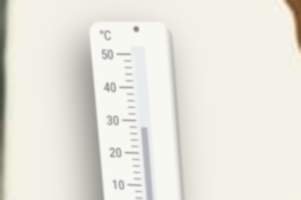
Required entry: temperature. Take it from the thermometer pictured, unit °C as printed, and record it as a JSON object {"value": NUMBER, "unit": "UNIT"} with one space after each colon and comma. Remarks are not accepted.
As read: {"value": 28, "unit": "°C"}
